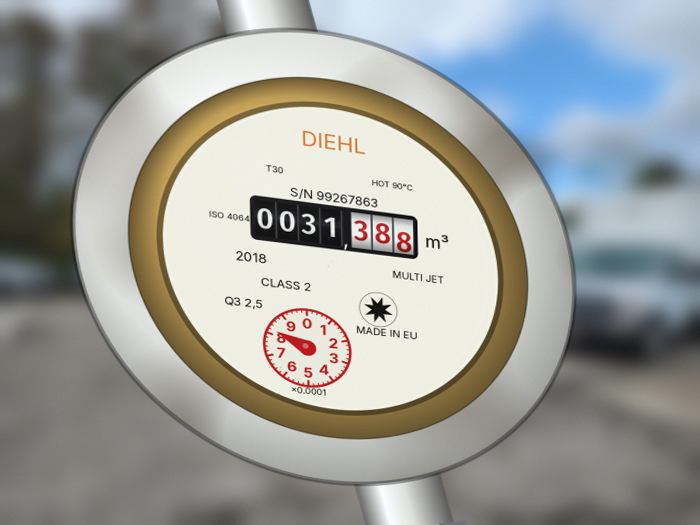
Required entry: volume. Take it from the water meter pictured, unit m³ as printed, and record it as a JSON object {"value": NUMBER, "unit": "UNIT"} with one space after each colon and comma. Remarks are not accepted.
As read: {"value": 31.3878, "unit": "m³"}
